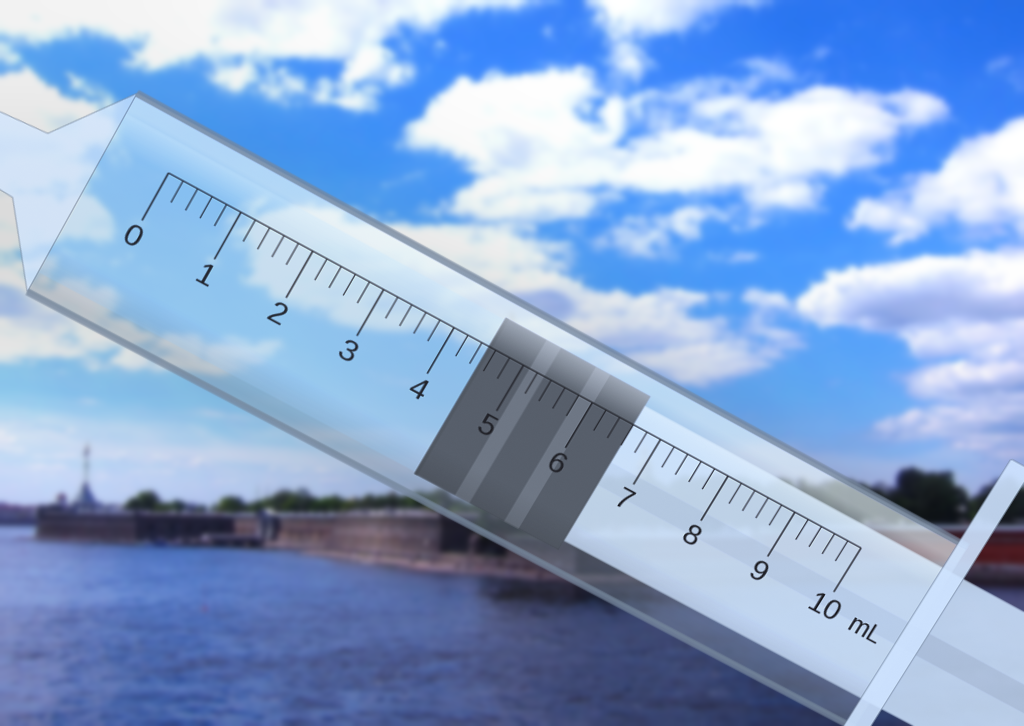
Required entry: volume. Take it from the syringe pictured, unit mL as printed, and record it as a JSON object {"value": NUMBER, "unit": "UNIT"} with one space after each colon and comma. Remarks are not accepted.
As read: {"value": 4.5, "unit": "mL"}
